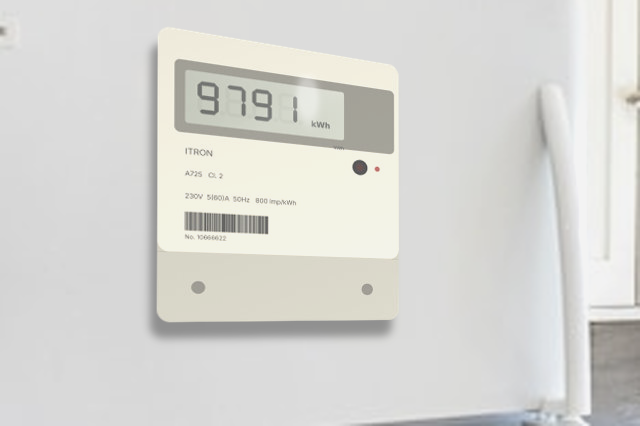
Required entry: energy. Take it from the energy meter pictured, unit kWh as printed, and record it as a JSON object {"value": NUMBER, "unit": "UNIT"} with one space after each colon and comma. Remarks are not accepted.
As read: {"value": 9791, "unit": "kWh"}
